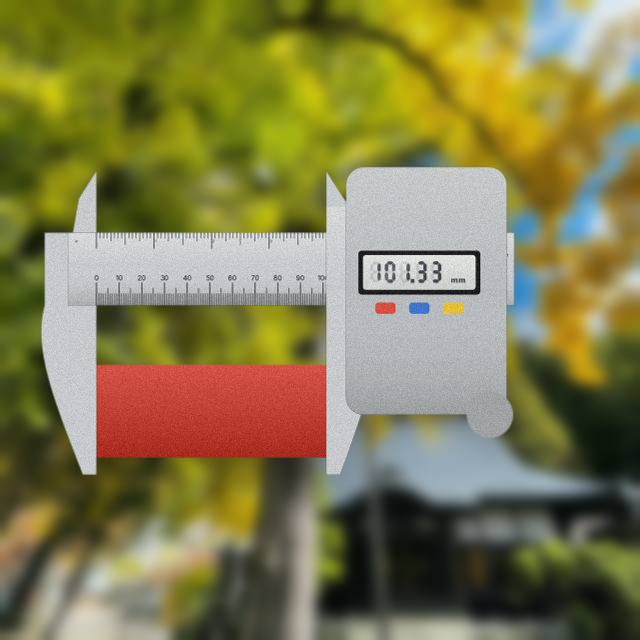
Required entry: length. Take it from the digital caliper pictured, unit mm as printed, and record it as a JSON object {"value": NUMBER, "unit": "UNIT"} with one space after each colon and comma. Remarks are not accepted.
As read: {"value": 101.33, "unit": "mm"}
